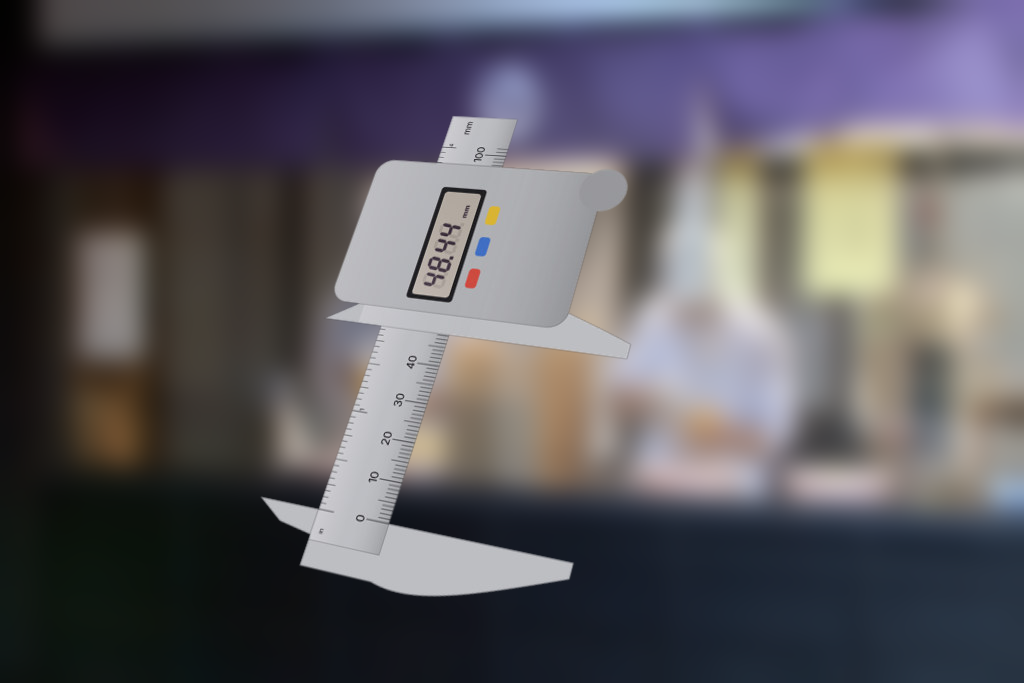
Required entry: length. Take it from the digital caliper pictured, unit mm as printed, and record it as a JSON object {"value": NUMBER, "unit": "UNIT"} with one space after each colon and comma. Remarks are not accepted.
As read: {"value": 48.44, "unit": "mm"}
